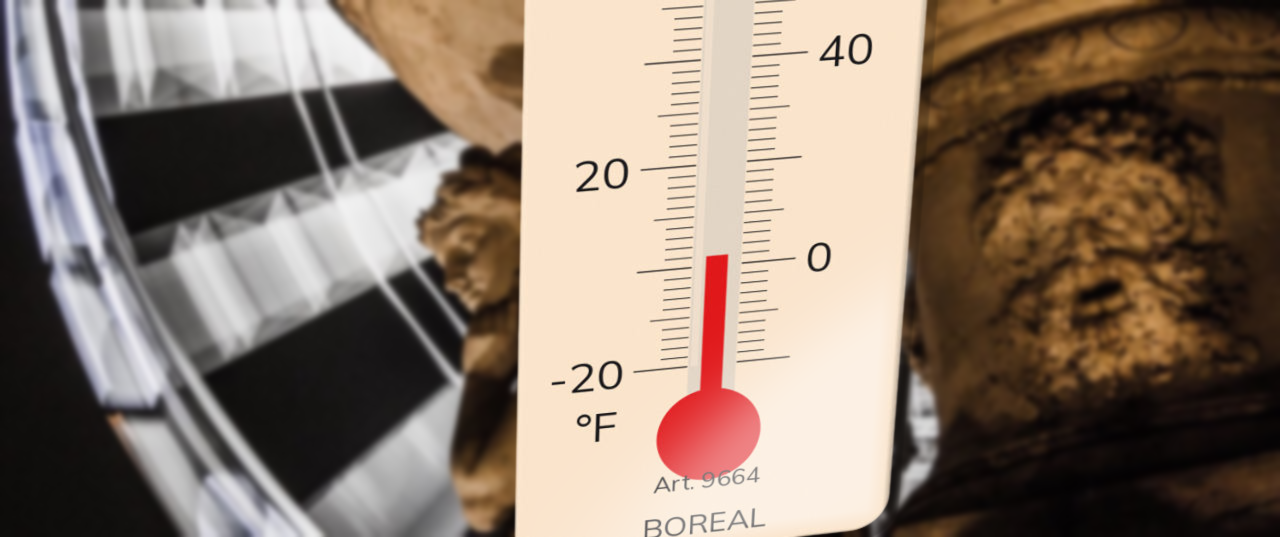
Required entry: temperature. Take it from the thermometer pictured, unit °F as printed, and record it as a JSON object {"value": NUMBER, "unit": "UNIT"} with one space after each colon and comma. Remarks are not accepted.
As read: {"value": 2, "unit": "°F"}
